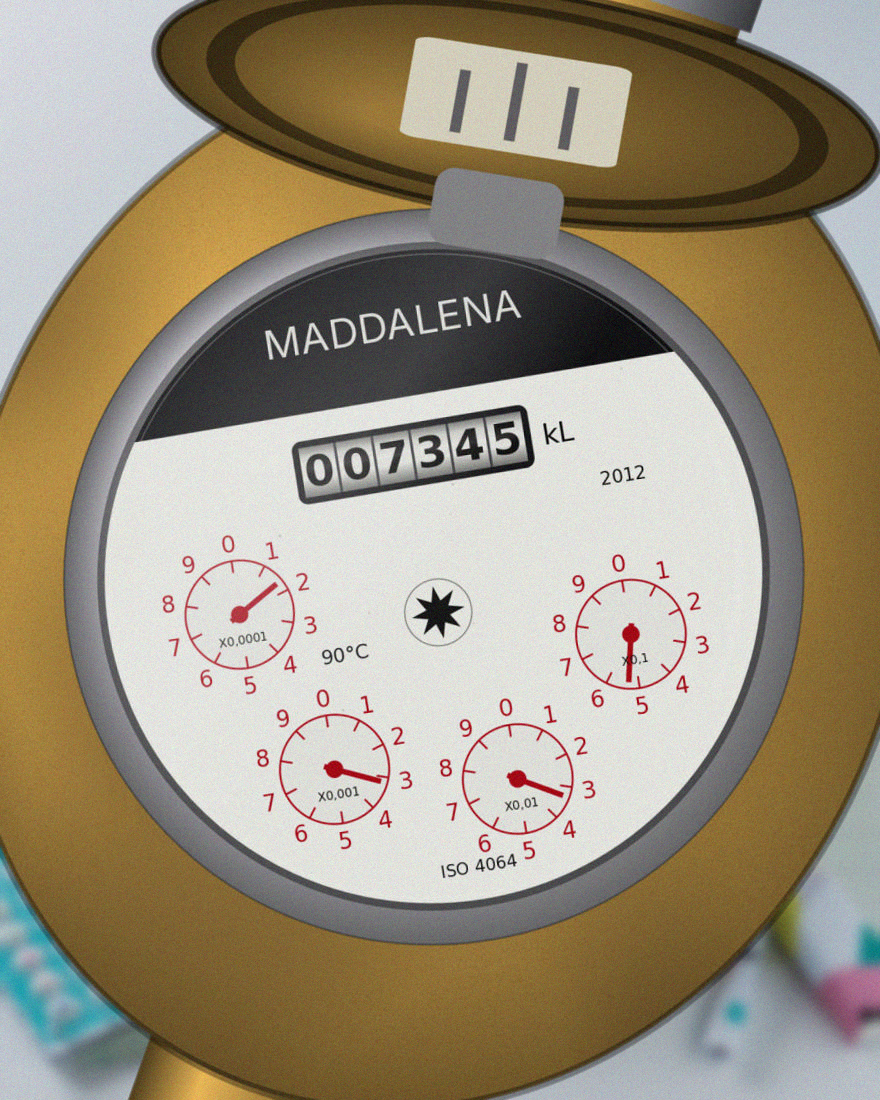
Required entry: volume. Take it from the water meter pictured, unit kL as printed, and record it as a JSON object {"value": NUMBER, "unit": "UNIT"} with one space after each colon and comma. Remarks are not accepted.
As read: {"value": 7345.5331, "unit": "kL"}
